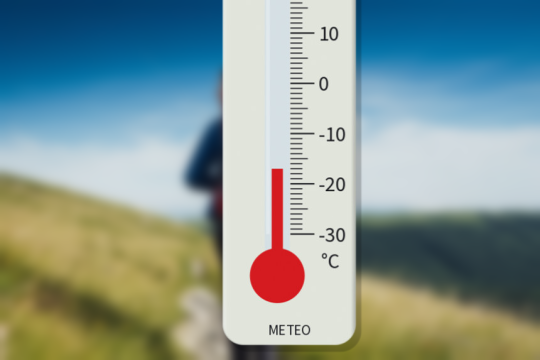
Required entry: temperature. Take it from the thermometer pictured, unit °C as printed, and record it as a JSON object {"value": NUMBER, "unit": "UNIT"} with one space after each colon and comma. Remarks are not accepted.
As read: {"value": -17, "unit": "°C"}
